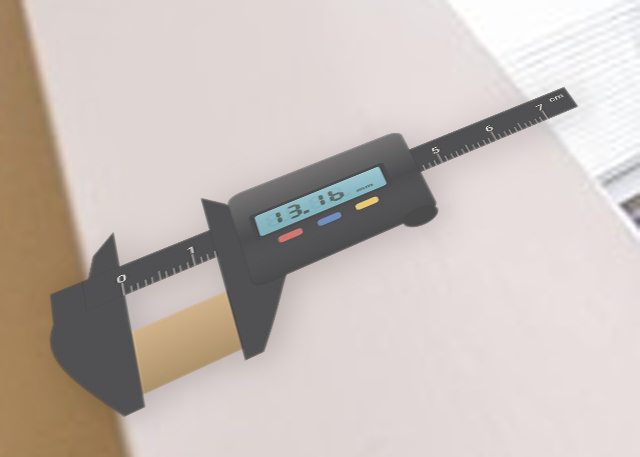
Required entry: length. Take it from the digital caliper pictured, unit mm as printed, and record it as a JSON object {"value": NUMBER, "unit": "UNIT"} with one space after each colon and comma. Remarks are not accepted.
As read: {"value": 13.16, "unit": "mm"}
